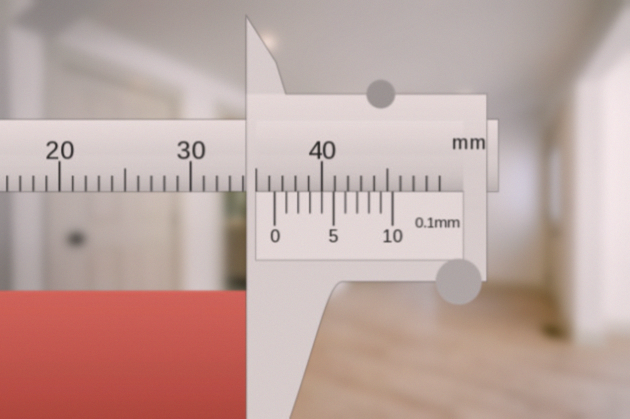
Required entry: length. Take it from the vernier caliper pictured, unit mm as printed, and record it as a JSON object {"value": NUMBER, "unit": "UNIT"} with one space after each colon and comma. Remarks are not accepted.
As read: {"value": 36.4, "unit": "mm"}
